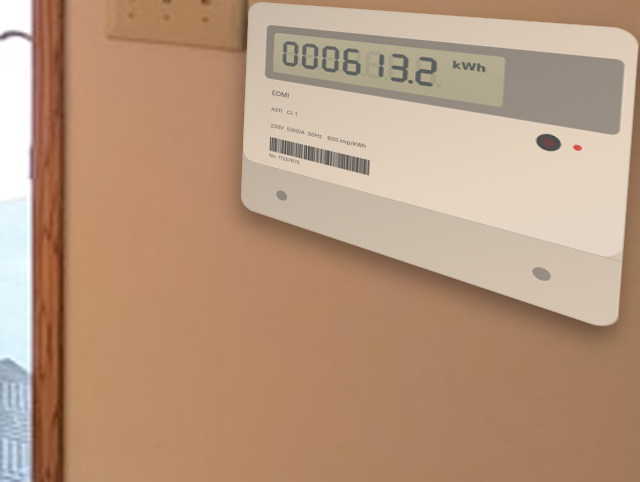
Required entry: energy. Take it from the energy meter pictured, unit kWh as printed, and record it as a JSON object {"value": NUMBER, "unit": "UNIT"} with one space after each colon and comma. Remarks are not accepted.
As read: {"value": 613.2, "unit": "kWh"}
